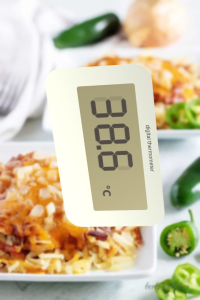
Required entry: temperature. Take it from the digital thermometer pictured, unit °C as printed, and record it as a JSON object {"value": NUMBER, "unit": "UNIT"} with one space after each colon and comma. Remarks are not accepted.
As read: {"value": 38.6, "unit": "°C"}
